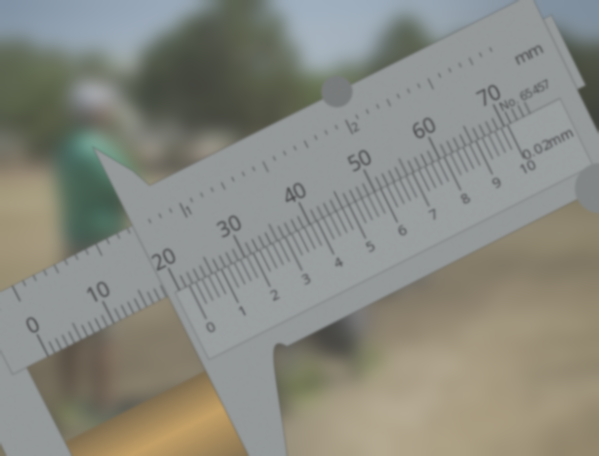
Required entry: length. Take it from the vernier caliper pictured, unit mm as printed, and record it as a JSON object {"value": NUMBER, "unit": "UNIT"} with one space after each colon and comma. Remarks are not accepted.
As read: {"value": 21.5, "unit": "mm"}
